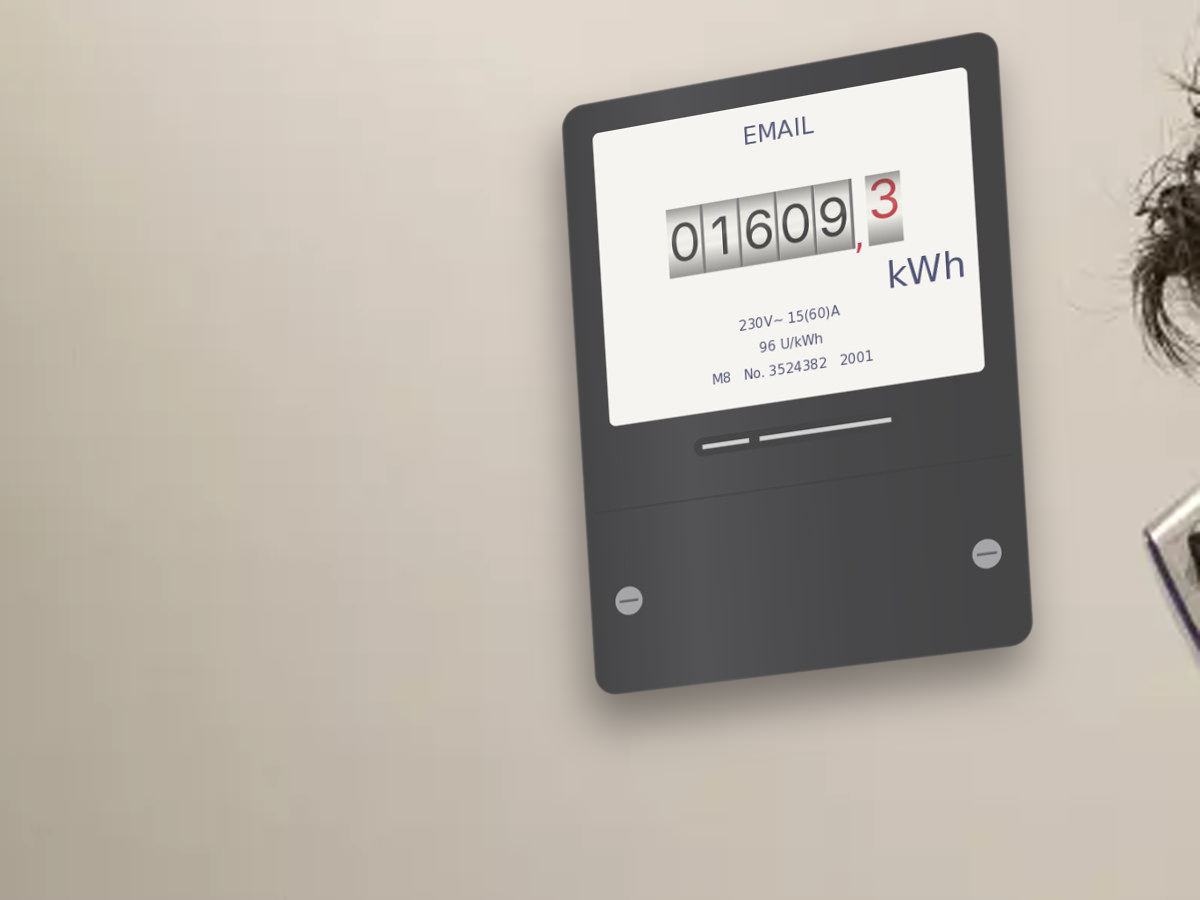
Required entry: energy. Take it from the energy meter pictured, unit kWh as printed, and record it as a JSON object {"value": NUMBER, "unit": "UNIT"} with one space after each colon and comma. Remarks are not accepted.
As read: {"value": 1609.3, "unit": "kWh"}
